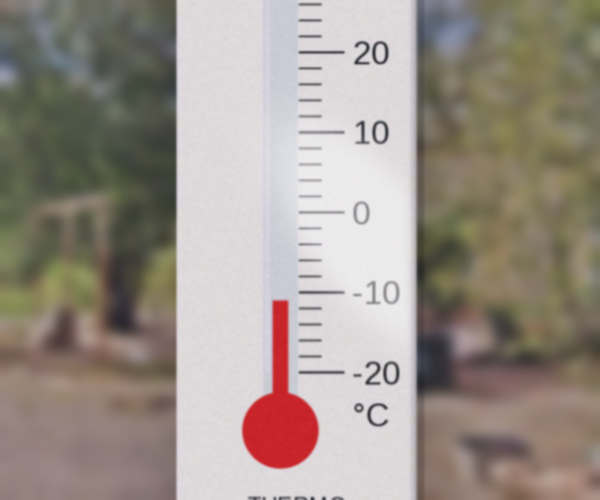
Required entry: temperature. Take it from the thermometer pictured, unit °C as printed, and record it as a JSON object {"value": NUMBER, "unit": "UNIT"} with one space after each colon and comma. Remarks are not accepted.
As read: {"value": -11, "unit": "°C"}
